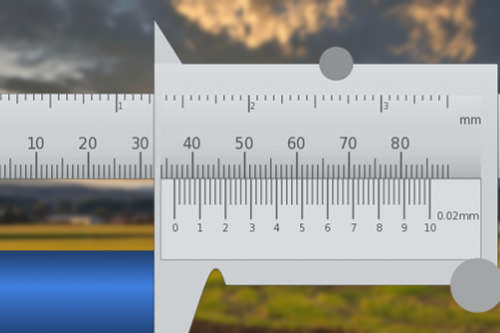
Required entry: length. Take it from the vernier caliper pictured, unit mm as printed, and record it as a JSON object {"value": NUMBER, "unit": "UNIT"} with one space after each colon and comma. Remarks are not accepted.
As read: {"value": 36.5, "unit": "mm"}
